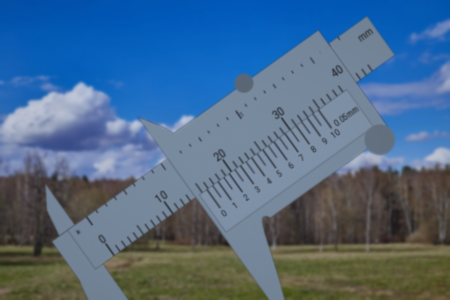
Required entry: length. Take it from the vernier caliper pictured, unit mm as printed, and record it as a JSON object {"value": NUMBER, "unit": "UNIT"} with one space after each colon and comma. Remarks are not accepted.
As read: {"value": 15.8, "unit": "mm"}
